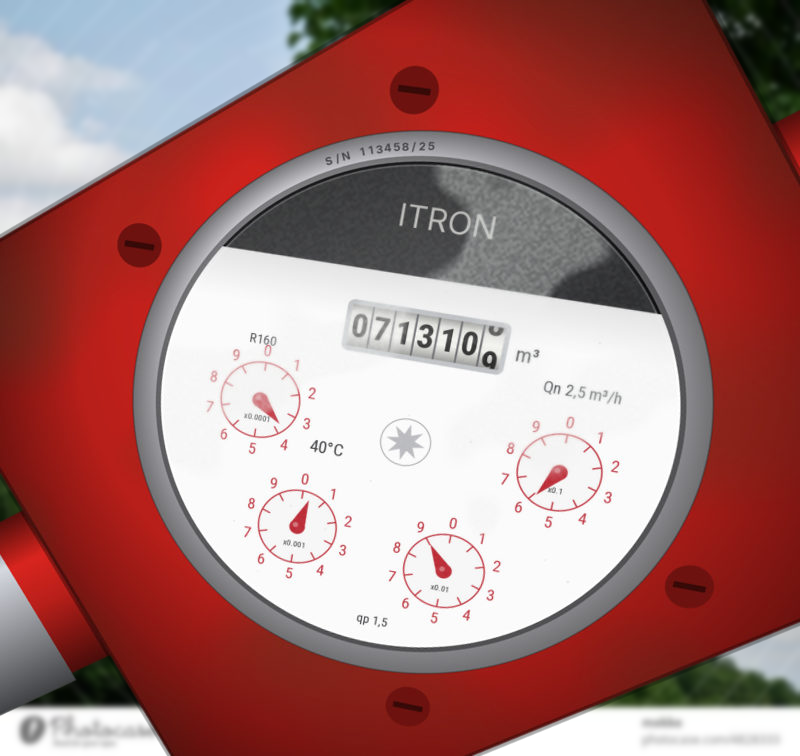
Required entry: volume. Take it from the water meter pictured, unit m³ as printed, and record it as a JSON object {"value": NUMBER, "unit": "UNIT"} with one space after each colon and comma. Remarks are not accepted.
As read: {"value": 713108.5903, "unit": "m³"}
